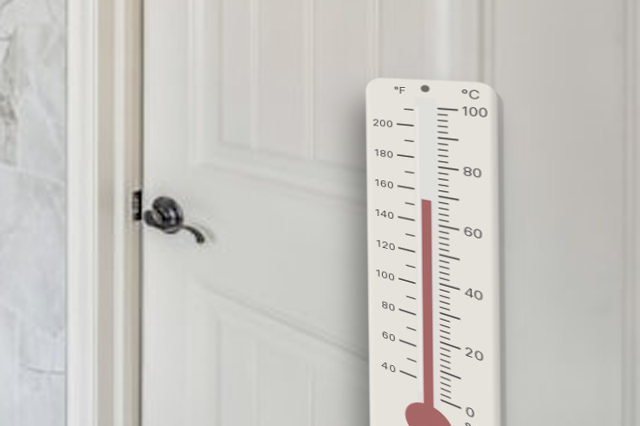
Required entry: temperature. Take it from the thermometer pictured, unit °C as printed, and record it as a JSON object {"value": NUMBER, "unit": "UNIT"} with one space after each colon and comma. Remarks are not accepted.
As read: {"value": 68, "unit": "°C"}
